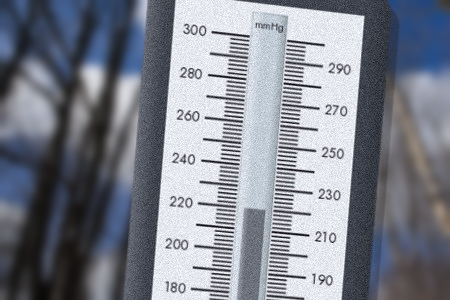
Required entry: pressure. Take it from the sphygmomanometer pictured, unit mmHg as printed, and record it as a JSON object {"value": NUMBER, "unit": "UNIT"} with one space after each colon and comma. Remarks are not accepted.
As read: {"value": 220, "unit": "mmHg"}
